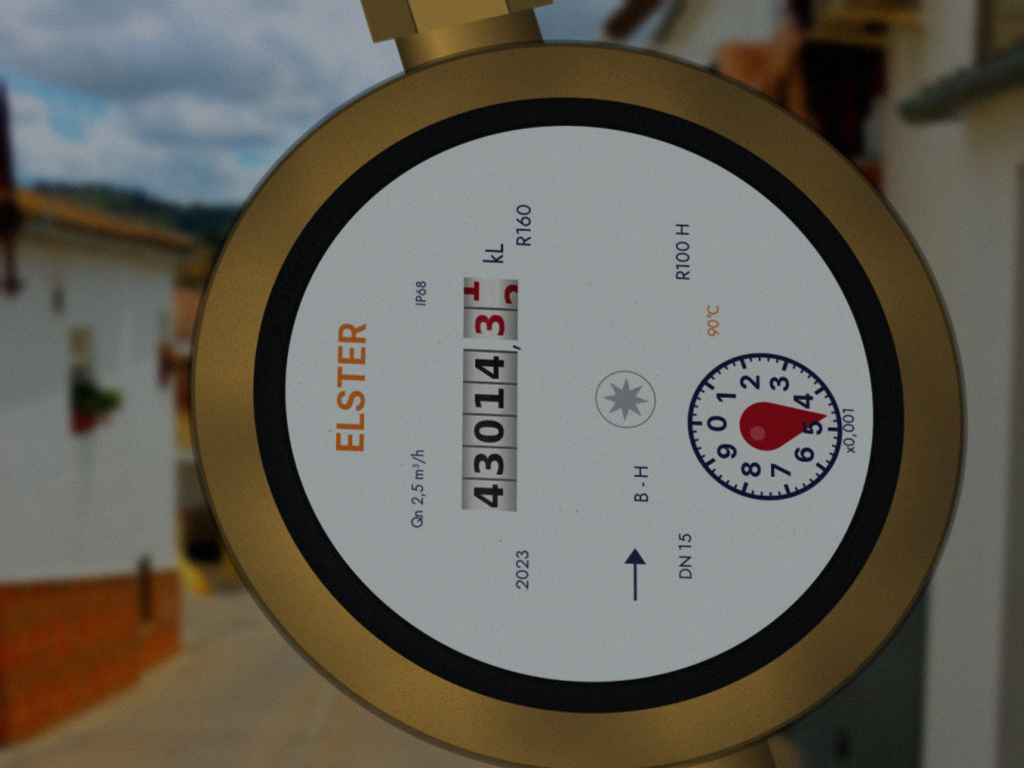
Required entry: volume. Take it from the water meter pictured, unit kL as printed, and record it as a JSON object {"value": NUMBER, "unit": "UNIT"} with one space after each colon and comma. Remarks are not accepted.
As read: {"value": 43014.314, "unit": "kL"}
